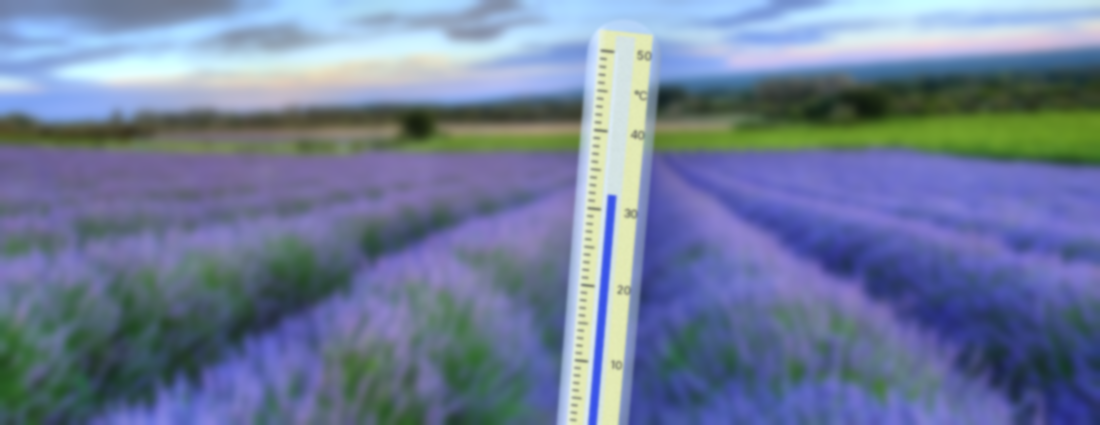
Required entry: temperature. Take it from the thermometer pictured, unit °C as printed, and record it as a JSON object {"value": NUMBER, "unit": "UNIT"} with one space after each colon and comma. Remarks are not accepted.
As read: {"value": 32, "unit": "°C"}
